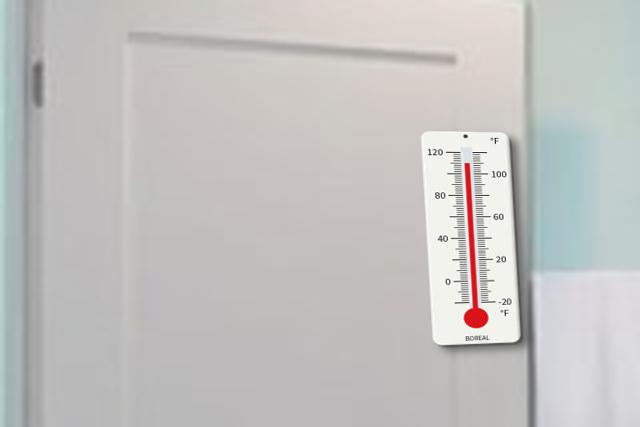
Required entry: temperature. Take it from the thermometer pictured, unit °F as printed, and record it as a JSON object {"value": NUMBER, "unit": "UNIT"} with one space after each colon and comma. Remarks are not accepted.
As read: {"value": 110, "unit": "°F"}
